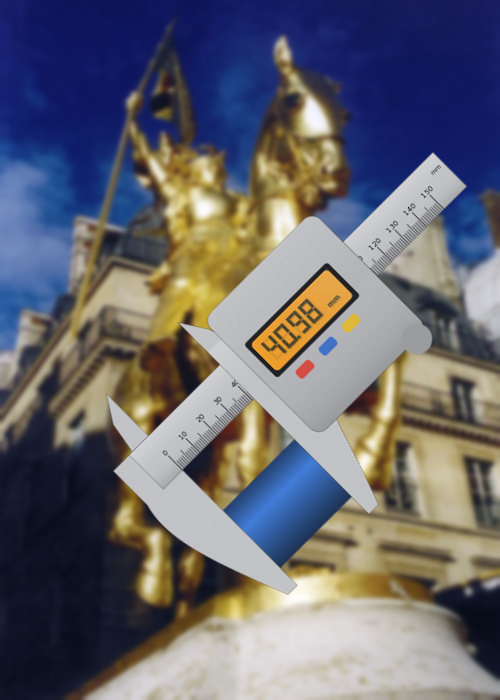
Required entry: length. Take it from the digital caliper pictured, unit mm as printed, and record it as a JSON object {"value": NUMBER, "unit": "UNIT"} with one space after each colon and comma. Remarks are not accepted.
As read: {"value": 40.98, "unit": "mm"}
